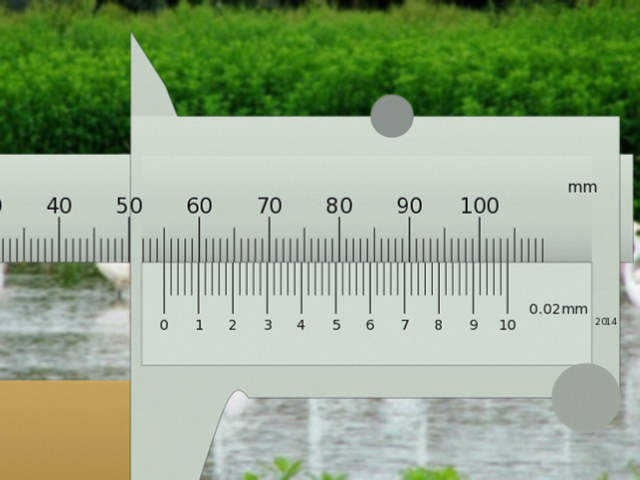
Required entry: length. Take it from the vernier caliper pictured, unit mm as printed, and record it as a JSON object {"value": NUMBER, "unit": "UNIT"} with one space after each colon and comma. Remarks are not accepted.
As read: {"value": 55.0, "unit": "mm"}
